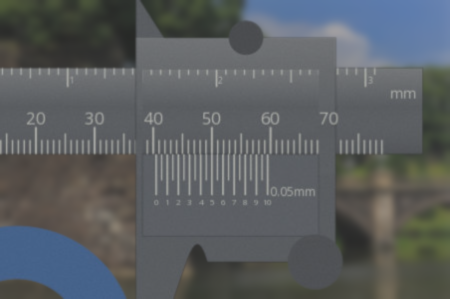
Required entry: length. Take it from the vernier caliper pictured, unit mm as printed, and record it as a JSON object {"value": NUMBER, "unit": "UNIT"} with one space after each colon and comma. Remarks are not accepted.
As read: {"value": 40.5, "unit": "mm"}
